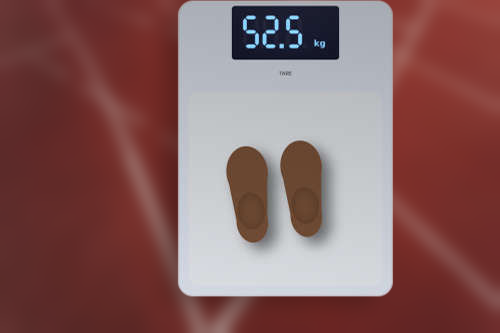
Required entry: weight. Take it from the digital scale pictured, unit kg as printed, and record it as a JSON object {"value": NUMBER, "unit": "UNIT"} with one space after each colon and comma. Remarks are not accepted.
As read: {"value": 52.5, "unit": "kg"}
